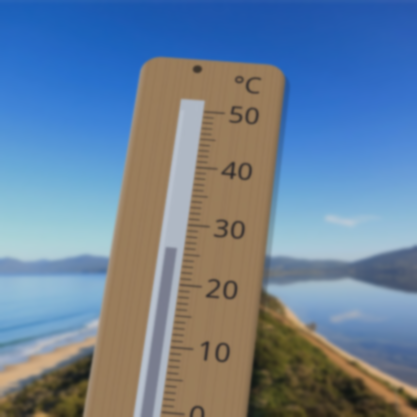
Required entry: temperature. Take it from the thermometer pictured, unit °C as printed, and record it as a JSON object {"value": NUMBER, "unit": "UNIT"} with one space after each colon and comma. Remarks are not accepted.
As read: {"value": 26, "unit": "°C"}
